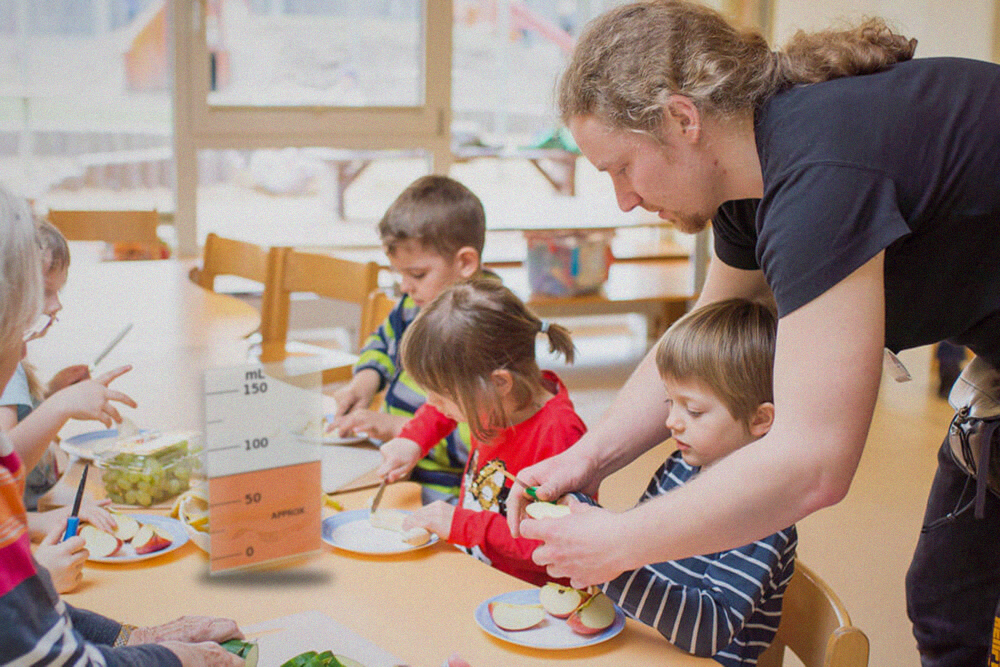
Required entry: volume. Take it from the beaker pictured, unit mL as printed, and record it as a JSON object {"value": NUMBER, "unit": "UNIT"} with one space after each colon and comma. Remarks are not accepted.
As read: {"value": 75, "unit": "mL"}
